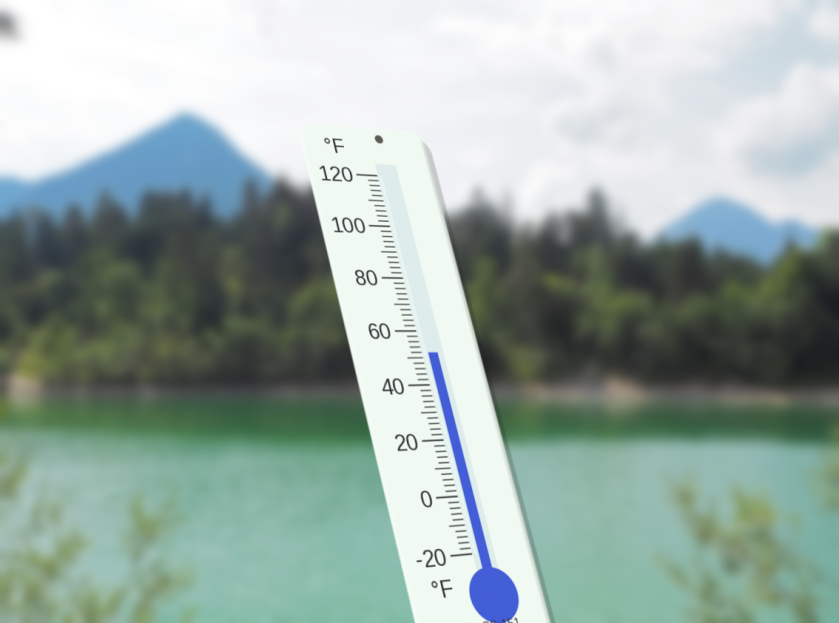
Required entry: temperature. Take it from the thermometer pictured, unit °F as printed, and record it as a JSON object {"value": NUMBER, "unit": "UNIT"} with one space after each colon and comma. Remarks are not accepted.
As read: {"value": 52, "unit": "°F"}
